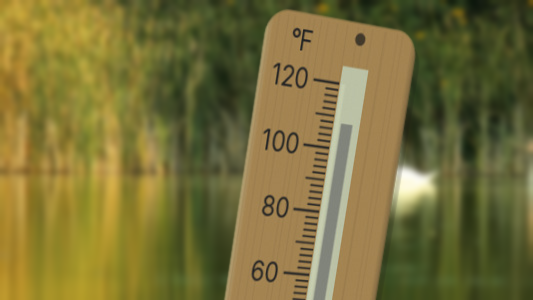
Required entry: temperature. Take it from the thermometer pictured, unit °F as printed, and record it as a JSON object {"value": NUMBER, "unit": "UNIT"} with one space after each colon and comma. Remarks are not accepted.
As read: {"value": 108, "unit": "°F"}
